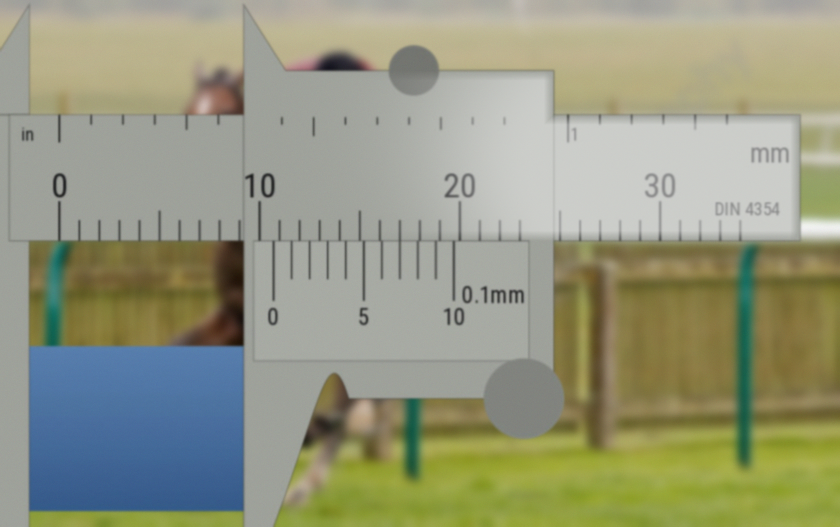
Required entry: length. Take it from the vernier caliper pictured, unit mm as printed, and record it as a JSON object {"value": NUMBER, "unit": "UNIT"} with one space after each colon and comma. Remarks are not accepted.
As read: {"value": 10.7, "unit": "mm"}
